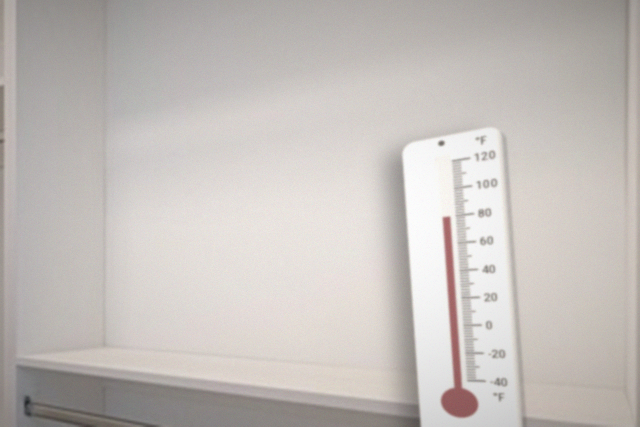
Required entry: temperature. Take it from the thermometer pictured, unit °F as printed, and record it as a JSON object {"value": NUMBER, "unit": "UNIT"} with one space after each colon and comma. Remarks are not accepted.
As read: {"value": 80, "unit": "°F"}
